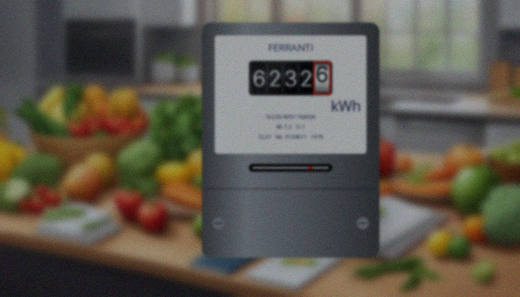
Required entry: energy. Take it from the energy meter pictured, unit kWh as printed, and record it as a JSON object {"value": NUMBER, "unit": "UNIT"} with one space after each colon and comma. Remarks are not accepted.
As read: {"value": 6232.6, "unit": "kWh"}
